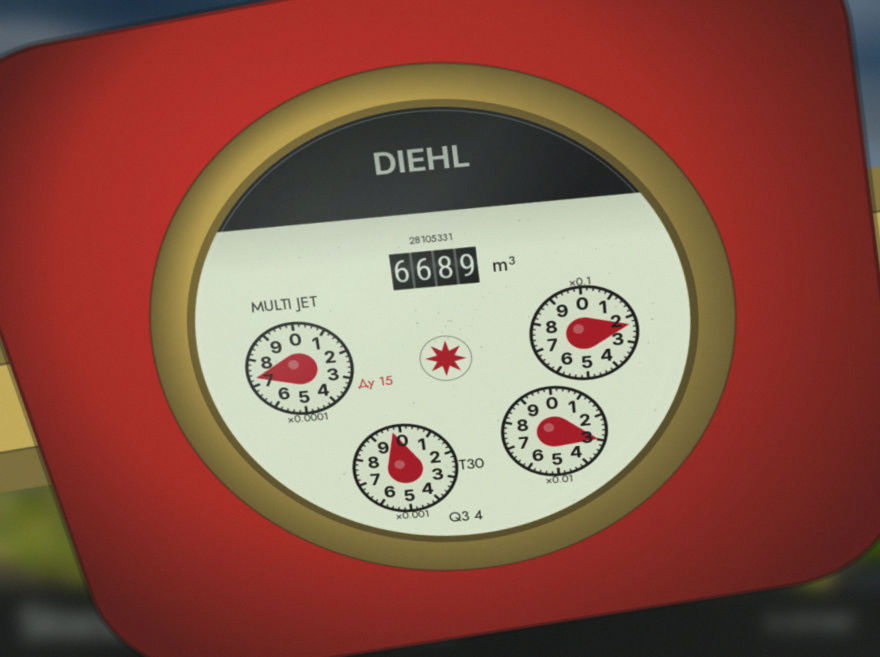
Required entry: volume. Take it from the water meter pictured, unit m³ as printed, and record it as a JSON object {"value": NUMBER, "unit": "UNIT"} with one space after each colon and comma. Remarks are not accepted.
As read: {"value": 6689.2297, "unit": "m³"}
